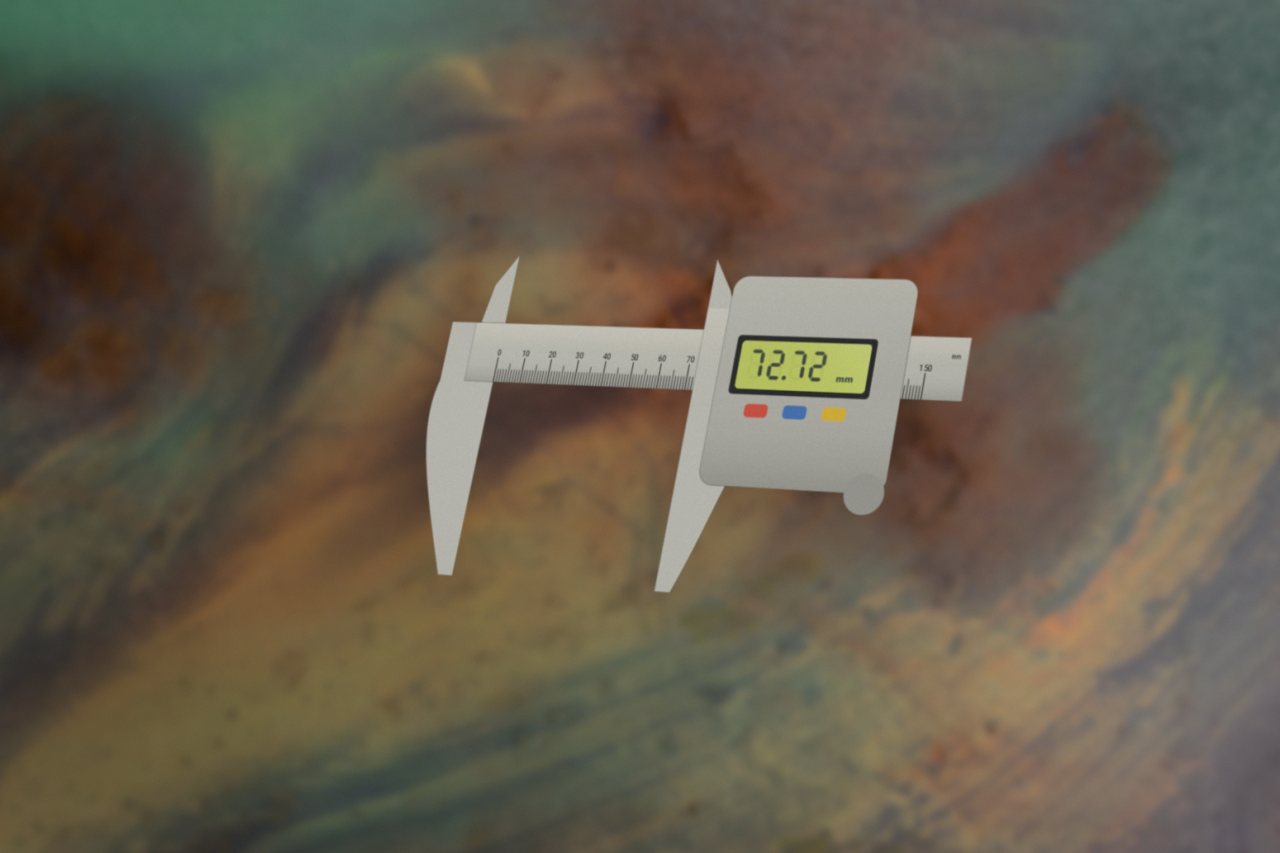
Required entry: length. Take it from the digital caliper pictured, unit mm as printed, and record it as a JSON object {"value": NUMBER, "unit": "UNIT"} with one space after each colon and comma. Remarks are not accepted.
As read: {"value": 72.72, "unit": "mm"}
